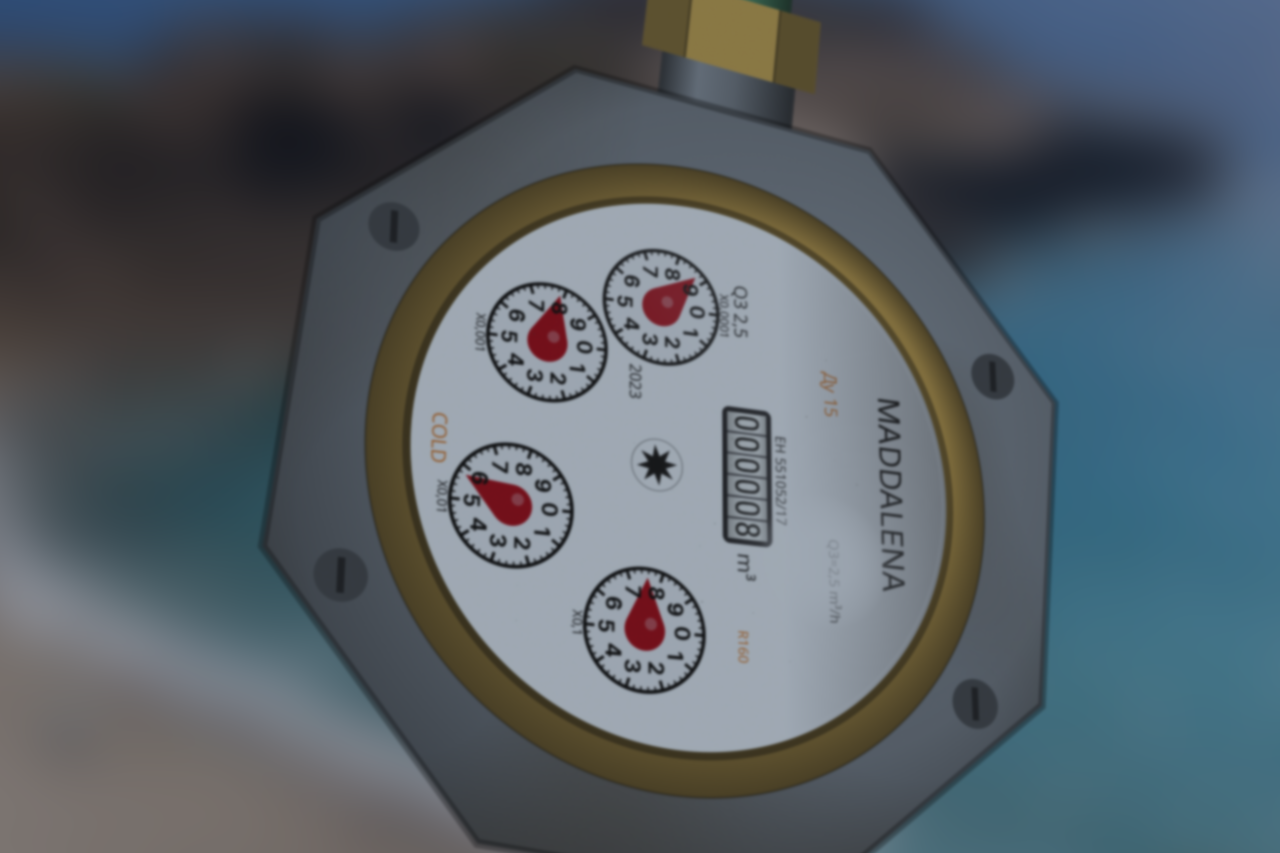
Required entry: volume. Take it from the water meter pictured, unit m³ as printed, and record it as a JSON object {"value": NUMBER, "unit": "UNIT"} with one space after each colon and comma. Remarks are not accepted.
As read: {"value": 8.7578, "unit": "m³"}
